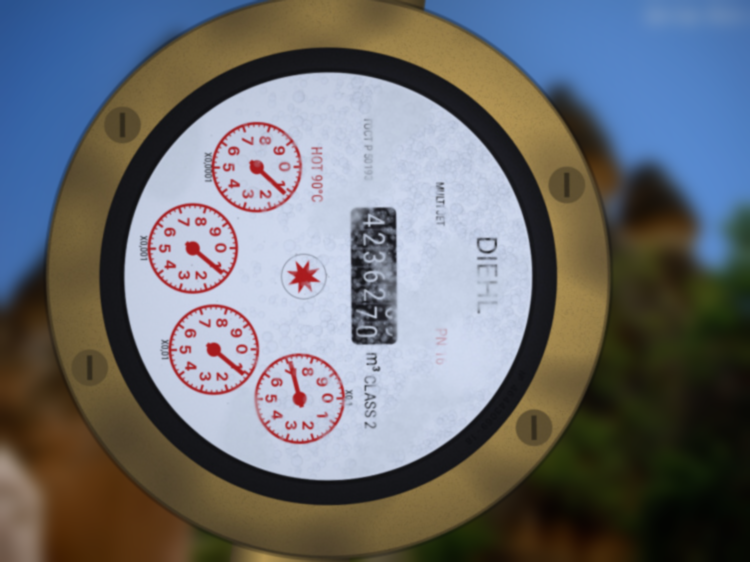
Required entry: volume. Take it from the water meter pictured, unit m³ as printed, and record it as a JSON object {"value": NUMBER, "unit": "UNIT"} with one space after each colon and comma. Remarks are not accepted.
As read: {"value": 4236269.7111, "unit": "m³"}
